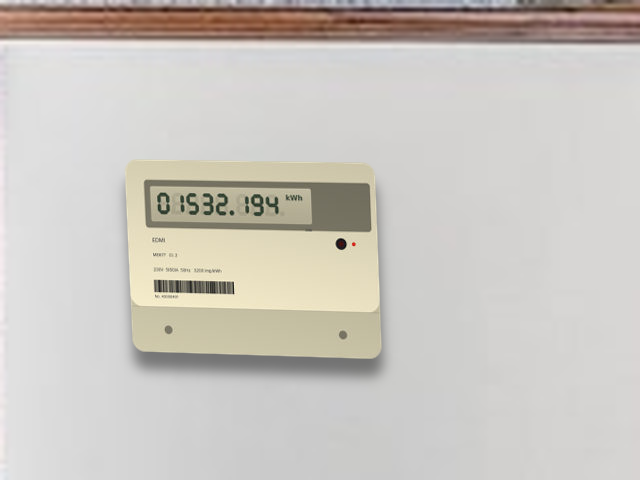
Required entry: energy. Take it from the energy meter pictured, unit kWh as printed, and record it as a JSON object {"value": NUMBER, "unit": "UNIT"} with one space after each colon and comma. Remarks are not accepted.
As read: {"value": 1532.194, "unit": "kWh"}
